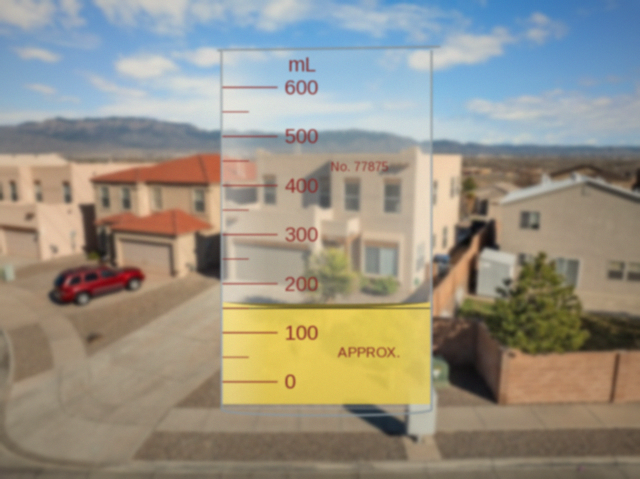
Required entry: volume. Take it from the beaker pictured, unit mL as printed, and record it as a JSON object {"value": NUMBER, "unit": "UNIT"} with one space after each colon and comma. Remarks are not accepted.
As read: {"value": 150, "unit": "mL"}
